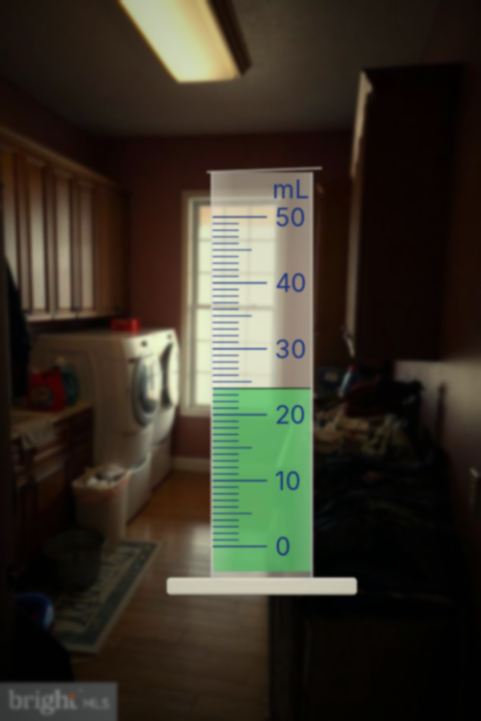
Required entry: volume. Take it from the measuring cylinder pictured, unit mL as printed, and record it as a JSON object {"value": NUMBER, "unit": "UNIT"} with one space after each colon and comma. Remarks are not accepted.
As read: {"value": 24, "unit": "mL"}
